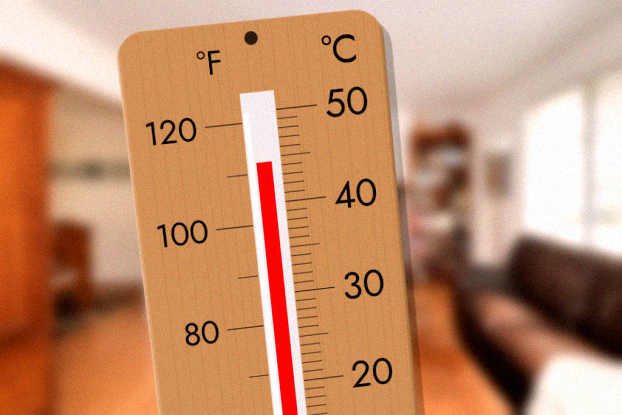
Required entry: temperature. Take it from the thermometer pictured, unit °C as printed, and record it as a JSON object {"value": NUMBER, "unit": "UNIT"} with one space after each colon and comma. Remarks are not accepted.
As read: {"value": 44.5, "unit": "°C"}
